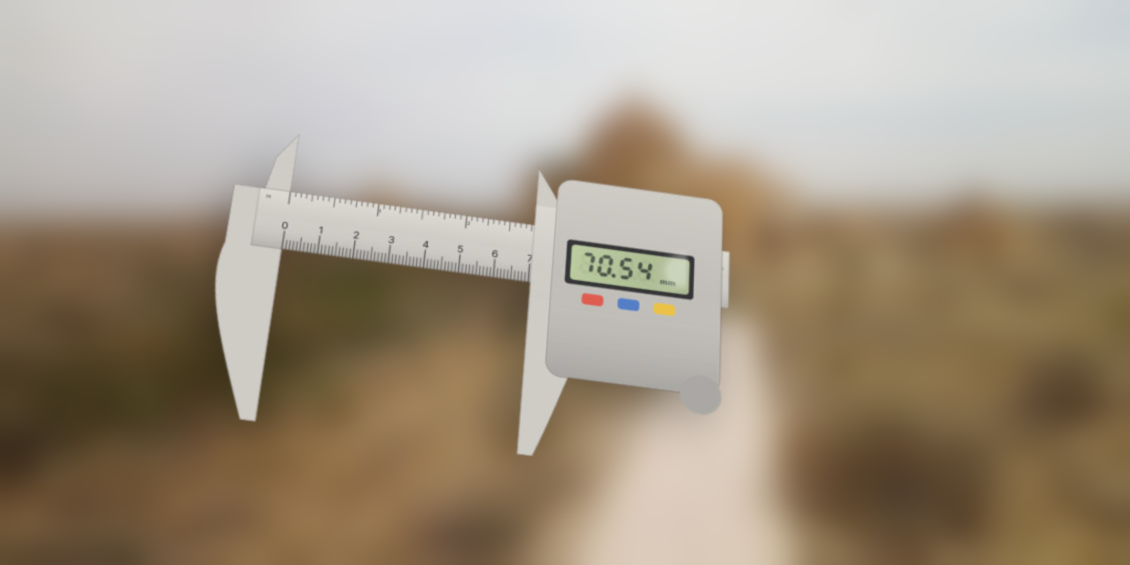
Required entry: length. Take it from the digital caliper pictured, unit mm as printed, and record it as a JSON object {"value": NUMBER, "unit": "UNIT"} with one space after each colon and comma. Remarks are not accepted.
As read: {"value": 70.54, "unit": "mm"}
